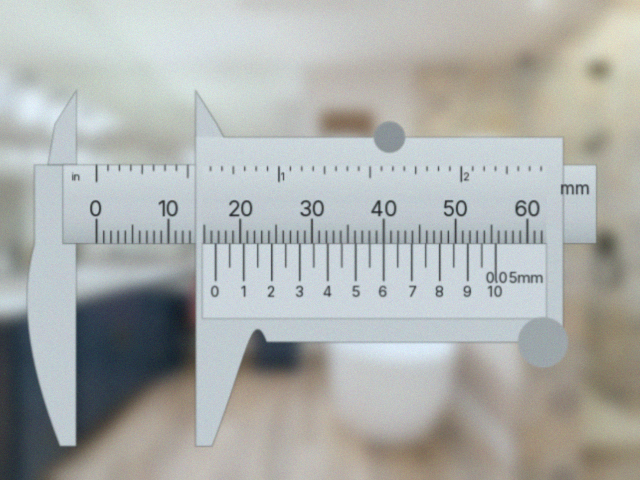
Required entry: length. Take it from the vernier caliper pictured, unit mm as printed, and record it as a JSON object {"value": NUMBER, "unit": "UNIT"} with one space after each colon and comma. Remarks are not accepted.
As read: {"value": 16.6, "unit": "mm"}
